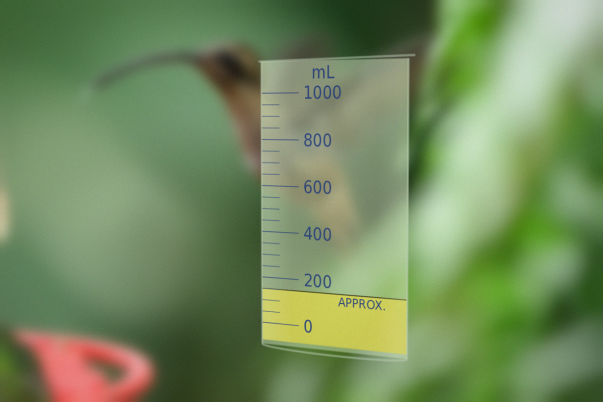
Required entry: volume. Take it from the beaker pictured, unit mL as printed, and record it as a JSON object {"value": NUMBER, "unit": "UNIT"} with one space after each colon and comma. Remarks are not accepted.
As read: {"value": 150, "unit": "mL"}
